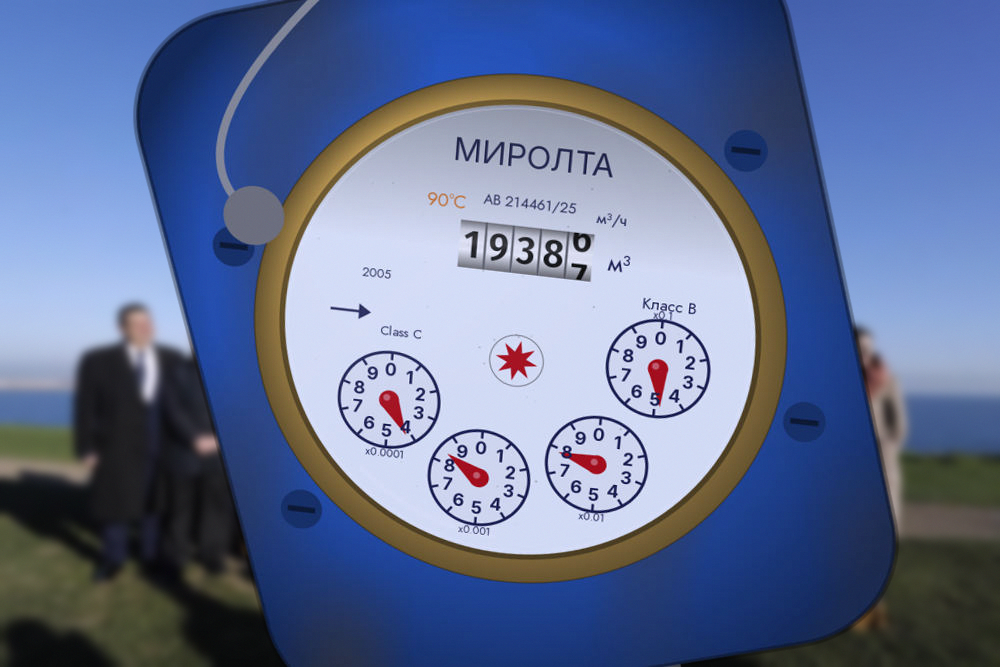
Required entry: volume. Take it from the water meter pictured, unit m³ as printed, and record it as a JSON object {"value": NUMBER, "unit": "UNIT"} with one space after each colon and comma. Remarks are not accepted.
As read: {"value": 19386.4784, "unit": "m³"}
